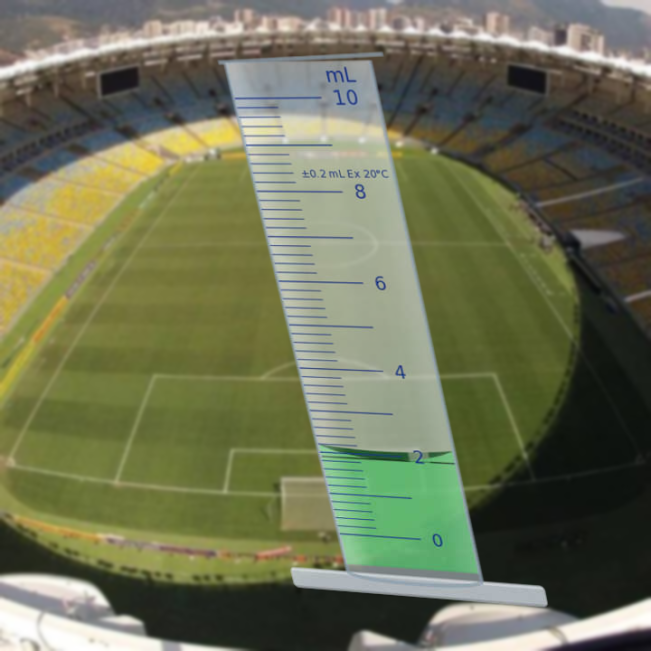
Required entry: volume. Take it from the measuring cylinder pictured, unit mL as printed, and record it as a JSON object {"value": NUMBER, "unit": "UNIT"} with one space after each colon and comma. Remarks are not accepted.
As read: {"value": 1.9, "unit": "mL"}
